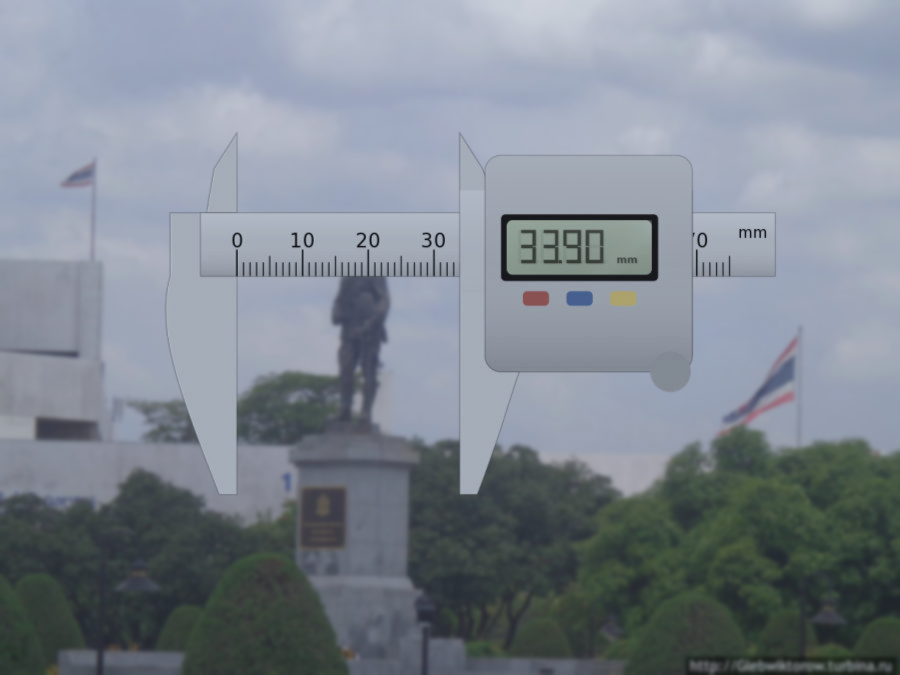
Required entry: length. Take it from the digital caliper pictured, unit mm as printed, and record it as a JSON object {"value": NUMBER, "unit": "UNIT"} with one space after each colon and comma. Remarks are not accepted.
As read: {"value": 33.90, "unit": "mm"}
